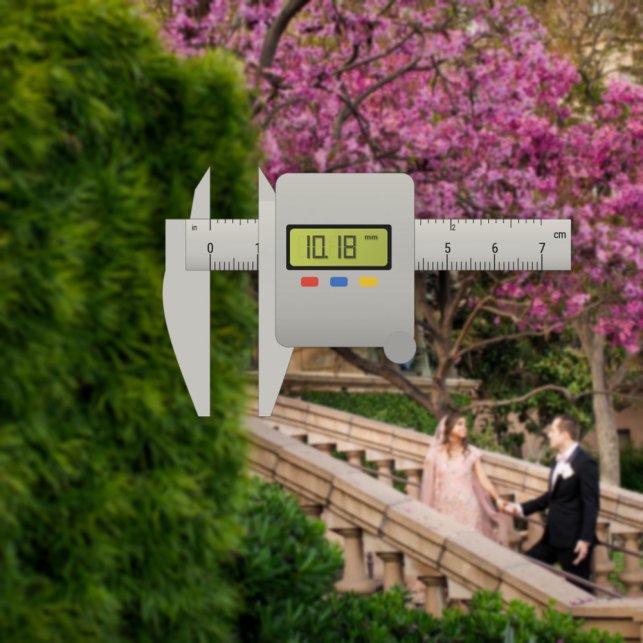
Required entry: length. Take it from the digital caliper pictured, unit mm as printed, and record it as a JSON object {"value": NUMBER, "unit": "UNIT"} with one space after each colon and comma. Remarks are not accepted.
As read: {"value": 10.18, "unit": "mm"}
